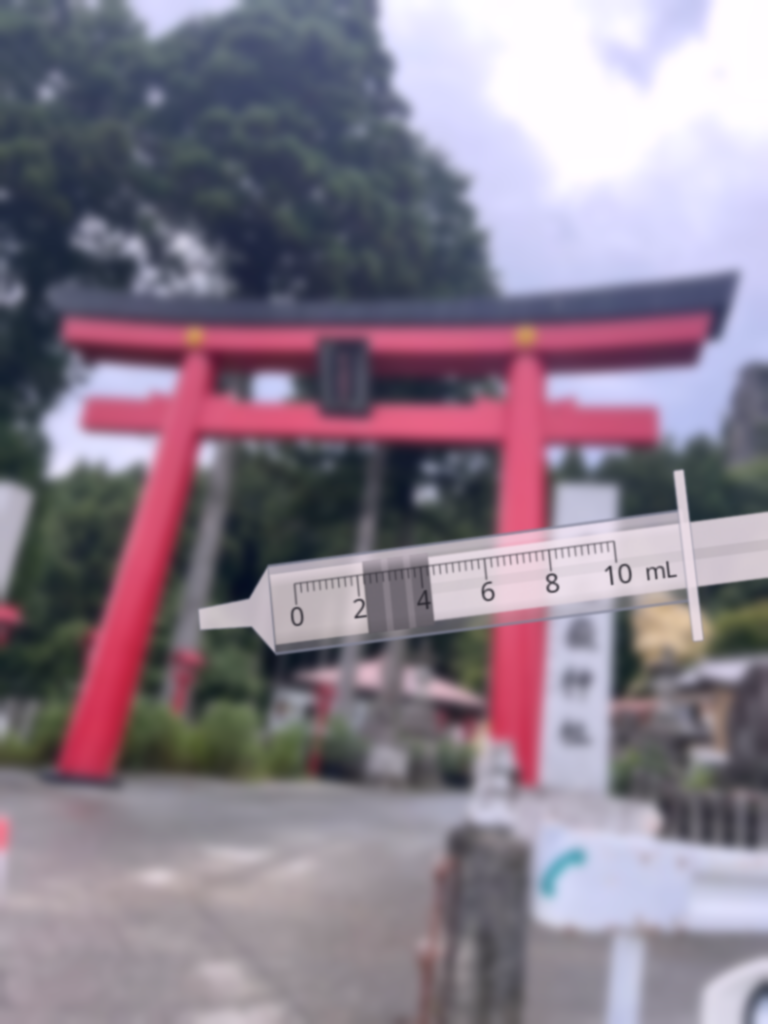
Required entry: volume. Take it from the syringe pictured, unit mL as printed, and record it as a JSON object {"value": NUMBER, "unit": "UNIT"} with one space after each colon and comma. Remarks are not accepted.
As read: {"value": 2.2, "unit": "mL"}
